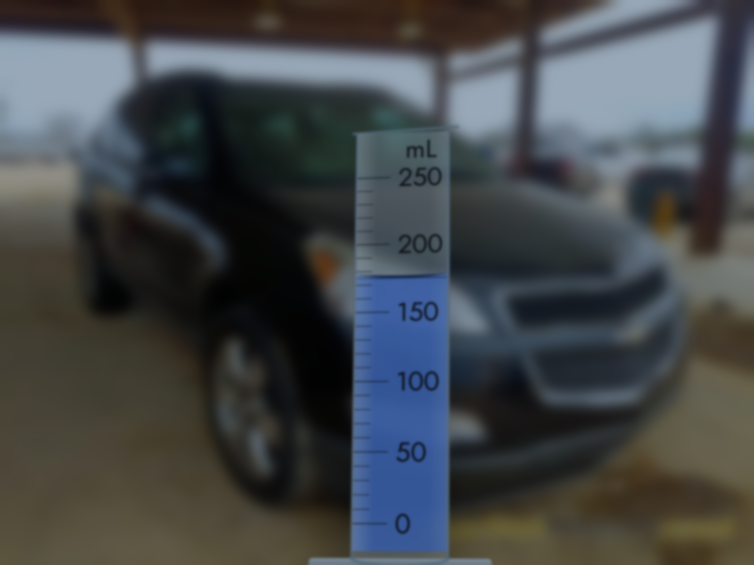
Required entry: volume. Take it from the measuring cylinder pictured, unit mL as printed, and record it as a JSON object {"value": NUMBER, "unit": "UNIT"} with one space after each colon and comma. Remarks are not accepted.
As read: {"value": 175, "unit": "mL"}
